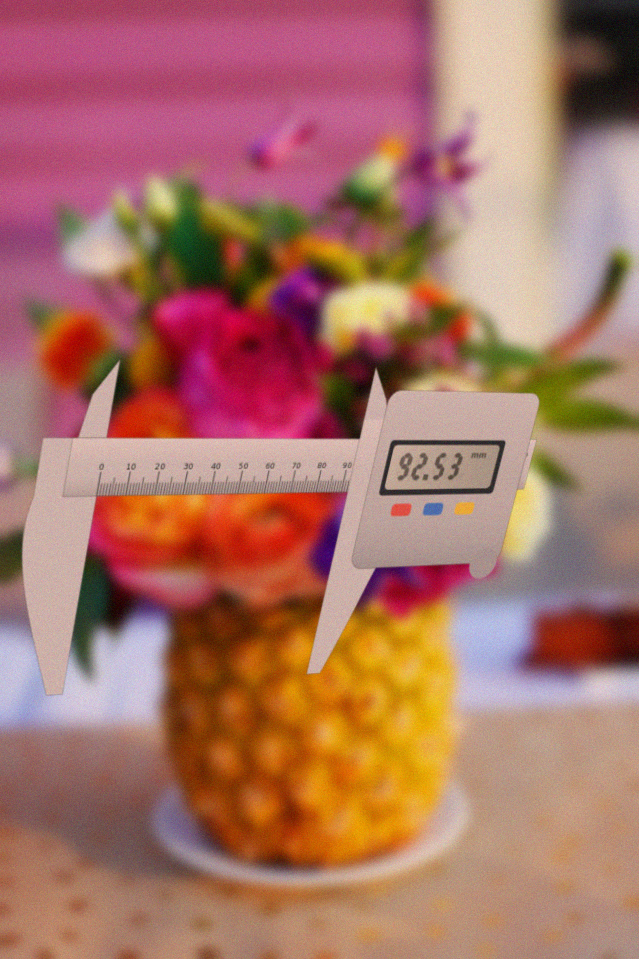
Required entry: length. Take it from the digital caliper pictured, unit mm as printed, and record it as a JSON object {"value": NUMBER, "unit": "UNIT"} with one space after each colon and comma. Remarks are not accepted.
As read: {"value": 92.53, "unit": "mm"}
